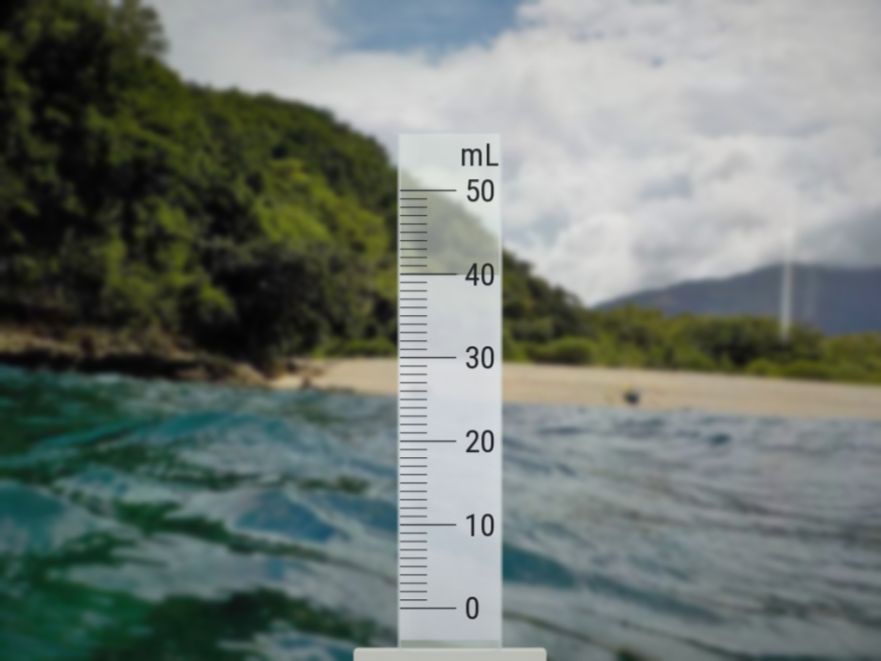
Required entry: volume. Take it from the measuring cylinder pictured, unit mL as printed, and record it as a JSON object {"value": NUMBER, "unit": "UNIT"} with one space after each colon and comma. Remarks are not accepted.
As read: {"value": 40, "unit": "mL"}
